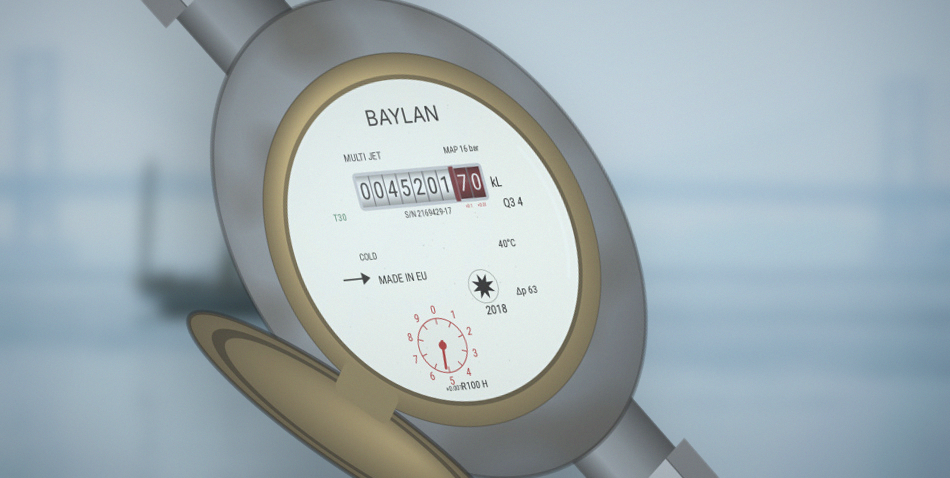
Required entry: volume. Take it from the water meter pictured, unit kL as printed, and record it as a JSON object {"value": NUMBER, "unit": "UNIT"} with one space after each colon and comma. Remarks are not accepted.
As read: {"value": 45201.705, "unit": "kL"}
